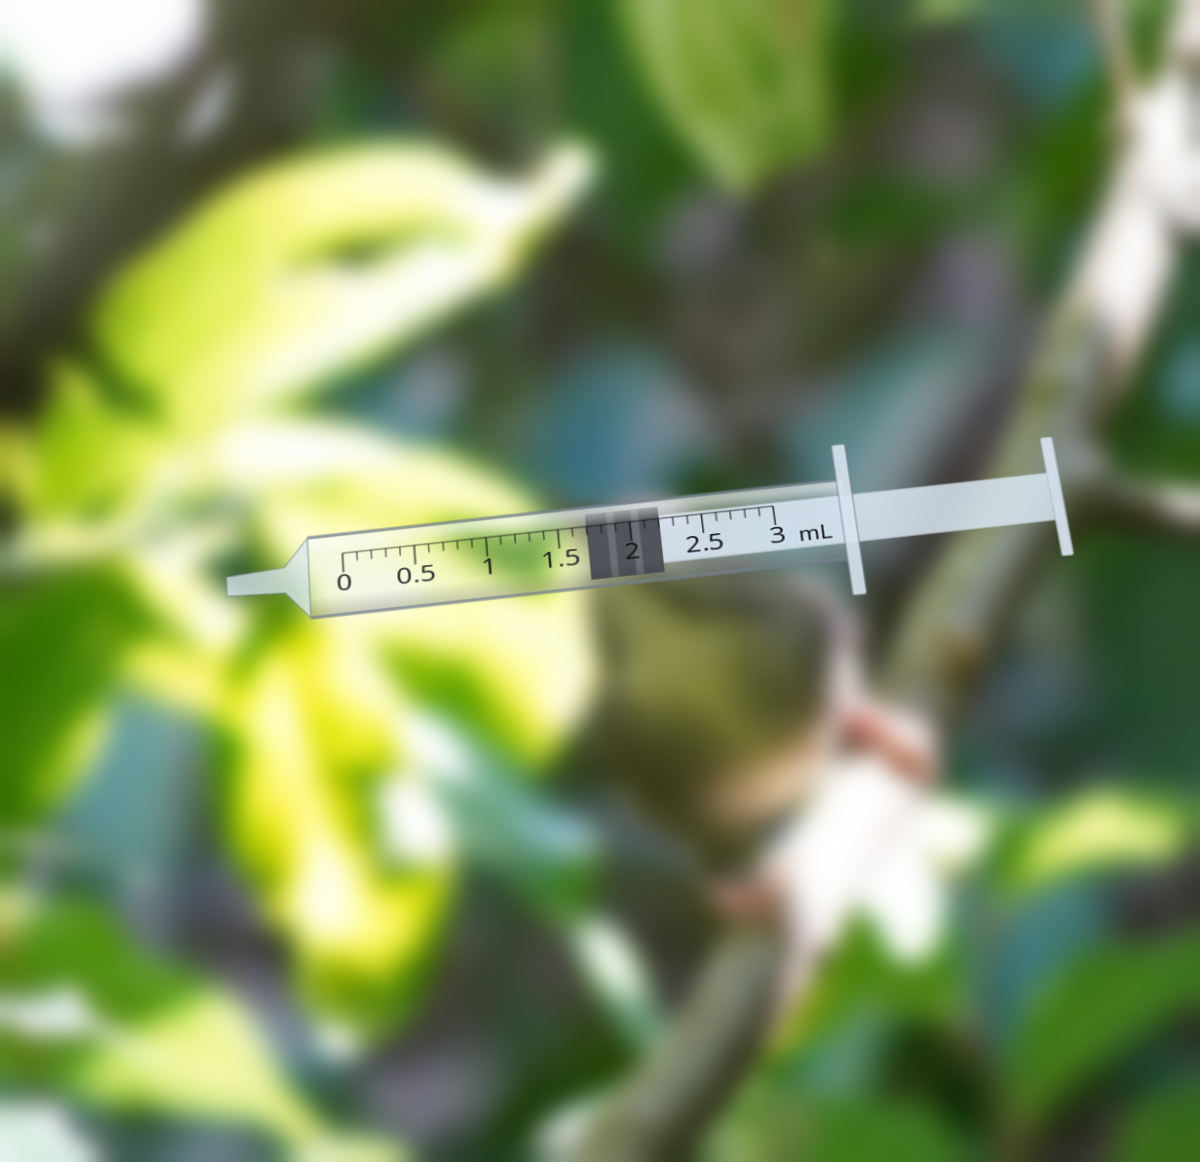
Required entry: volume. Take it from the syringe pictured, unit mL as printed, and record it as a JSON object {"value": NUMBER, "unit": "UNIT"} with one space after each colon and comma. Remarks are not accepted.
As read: {"value": 1.7, "unit": "mL"}
